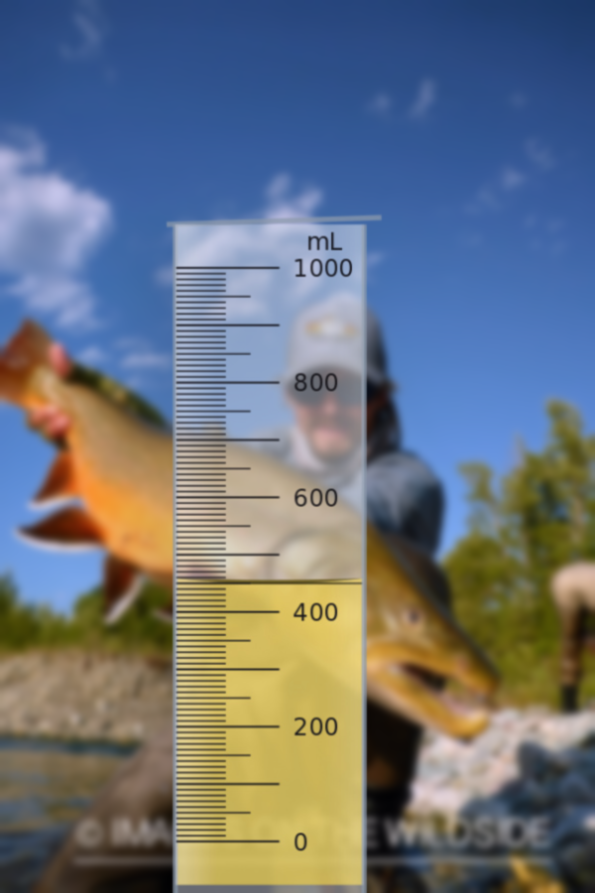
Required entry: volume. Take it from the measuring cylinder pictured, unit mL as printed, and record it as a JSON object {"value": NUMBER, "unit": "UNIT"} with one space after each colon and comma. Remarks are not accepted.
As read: {"value": 450, "unit": "mL"}
